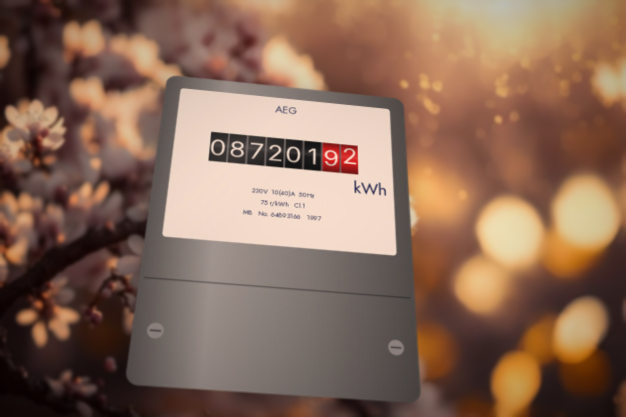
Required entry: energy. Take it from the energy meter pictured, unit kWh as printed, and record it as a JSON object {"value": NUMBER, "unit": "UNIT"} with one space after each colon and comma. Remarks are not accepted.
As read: {"value": 87201.92, "unit": "kWh"}
